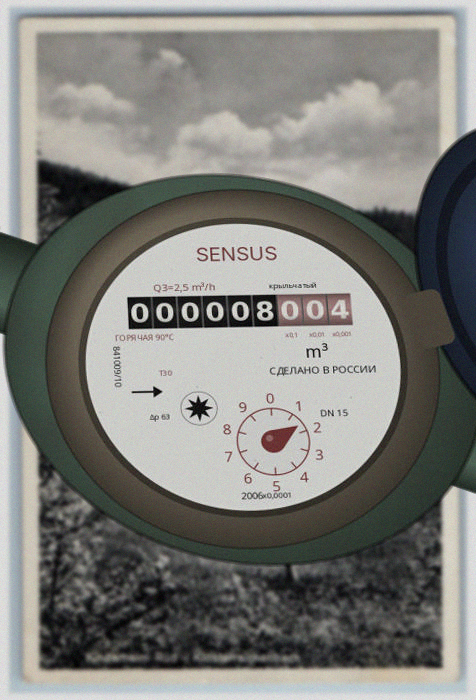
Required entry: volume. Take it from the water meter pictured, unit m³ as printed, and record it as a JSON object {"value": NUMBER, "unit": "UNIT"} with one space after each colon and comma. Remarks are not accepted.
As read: {"value": 8.0041, "unit": "m³"}
